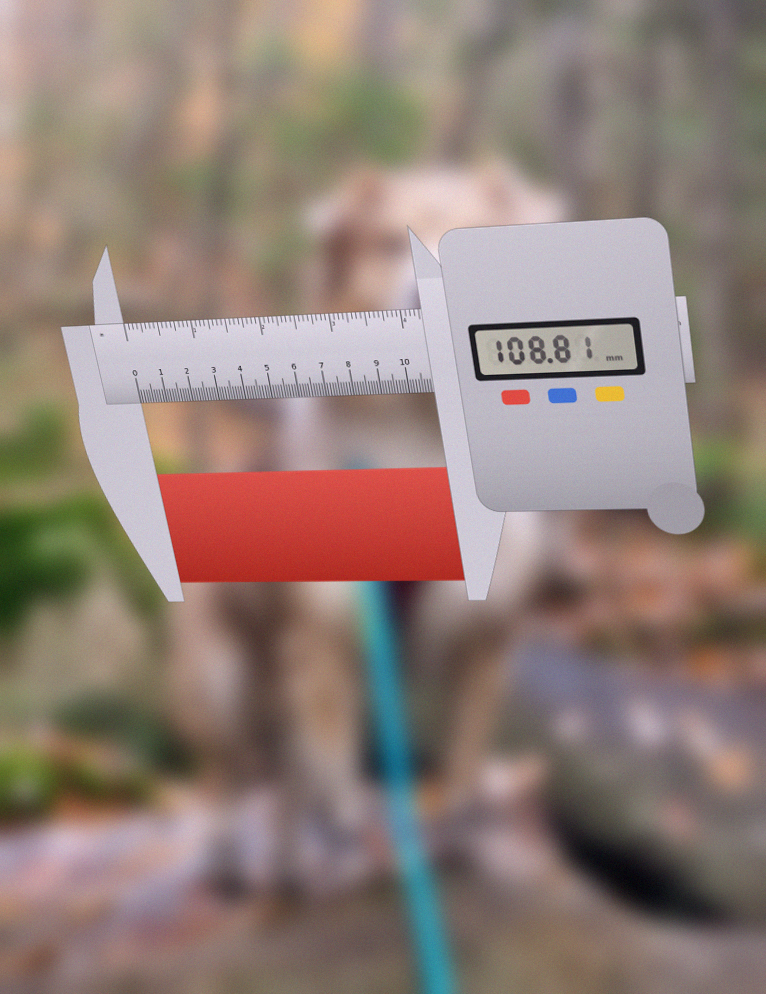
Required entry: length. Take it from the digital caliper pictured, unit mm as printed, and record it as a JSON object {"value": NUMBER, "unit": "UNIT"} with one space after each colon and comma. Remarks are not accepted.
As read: {"value": 108.81, "unit": "mm"}
